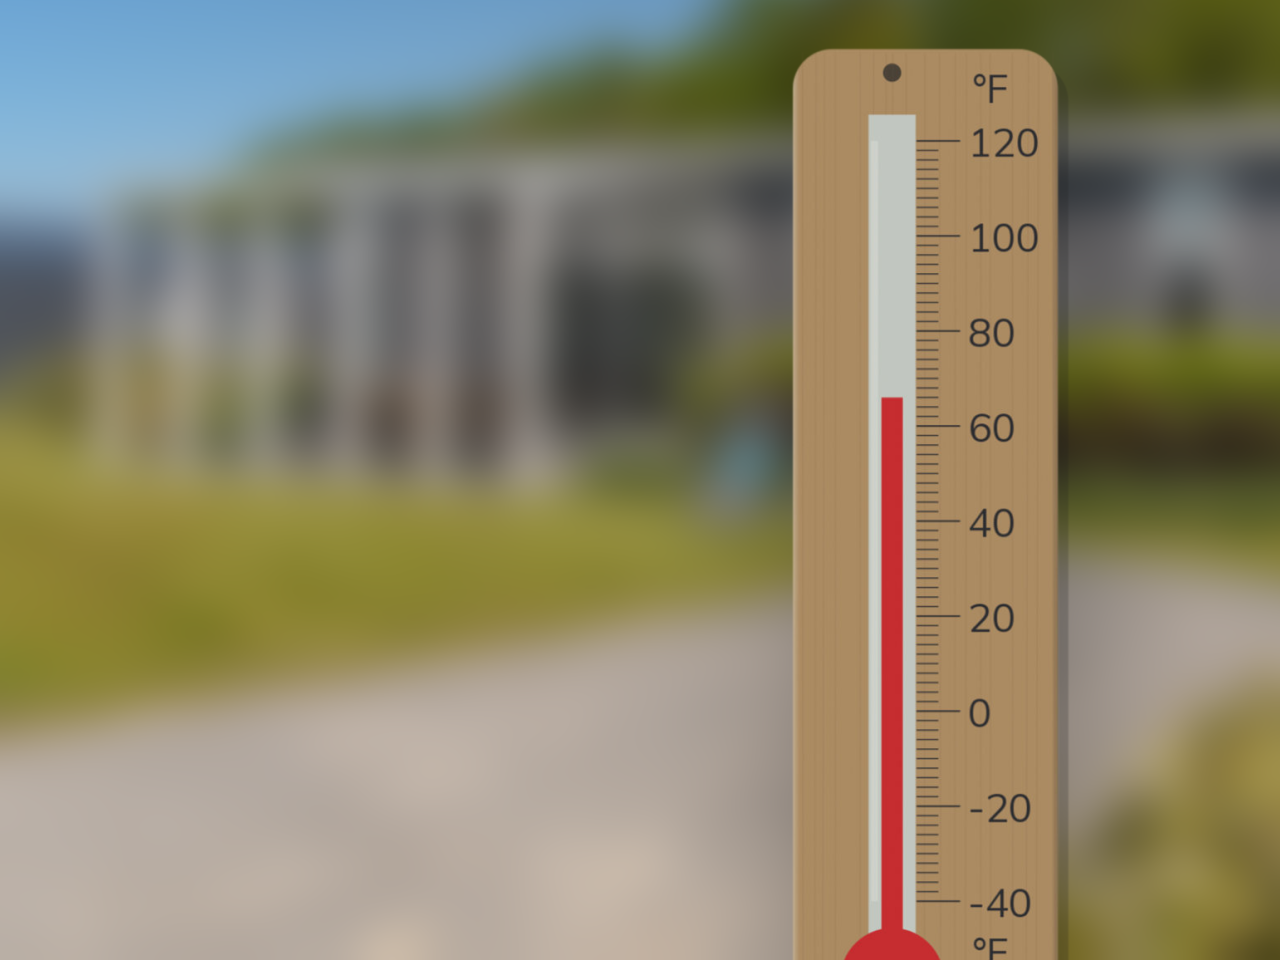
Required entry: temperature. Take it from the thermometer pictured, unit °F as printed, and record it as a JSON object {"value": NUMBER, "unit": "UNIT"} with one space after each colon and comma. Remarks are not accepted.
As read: {"value": 66, "unit": "°F"}
